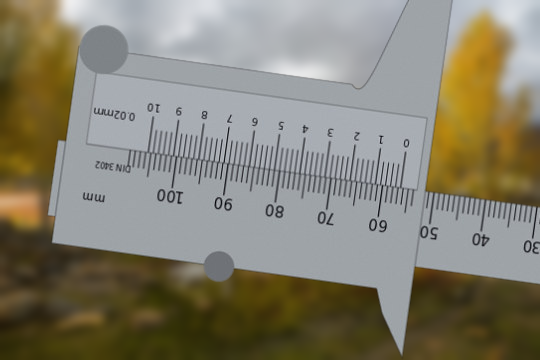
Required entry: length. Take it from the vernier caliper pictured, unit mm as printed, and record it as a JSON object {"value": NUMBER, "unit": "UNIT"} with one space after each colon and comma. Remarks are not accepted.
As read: {"value": 56.5, "unit": "mm"}
